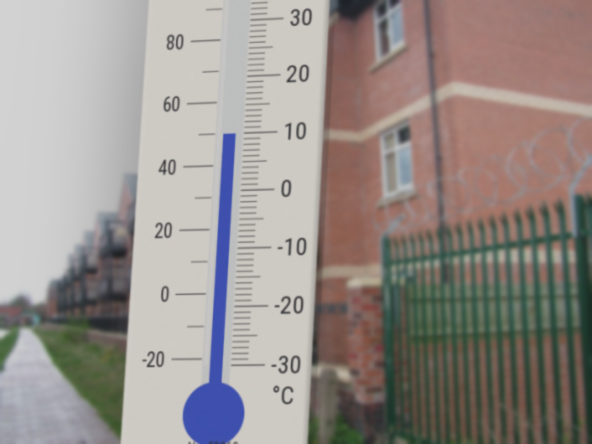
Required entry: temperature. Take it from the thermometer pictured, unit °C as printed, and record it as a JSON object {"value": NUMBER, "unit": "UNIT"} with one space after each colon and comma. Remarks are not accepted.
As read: {"value": 10, "unit": "°C"}
